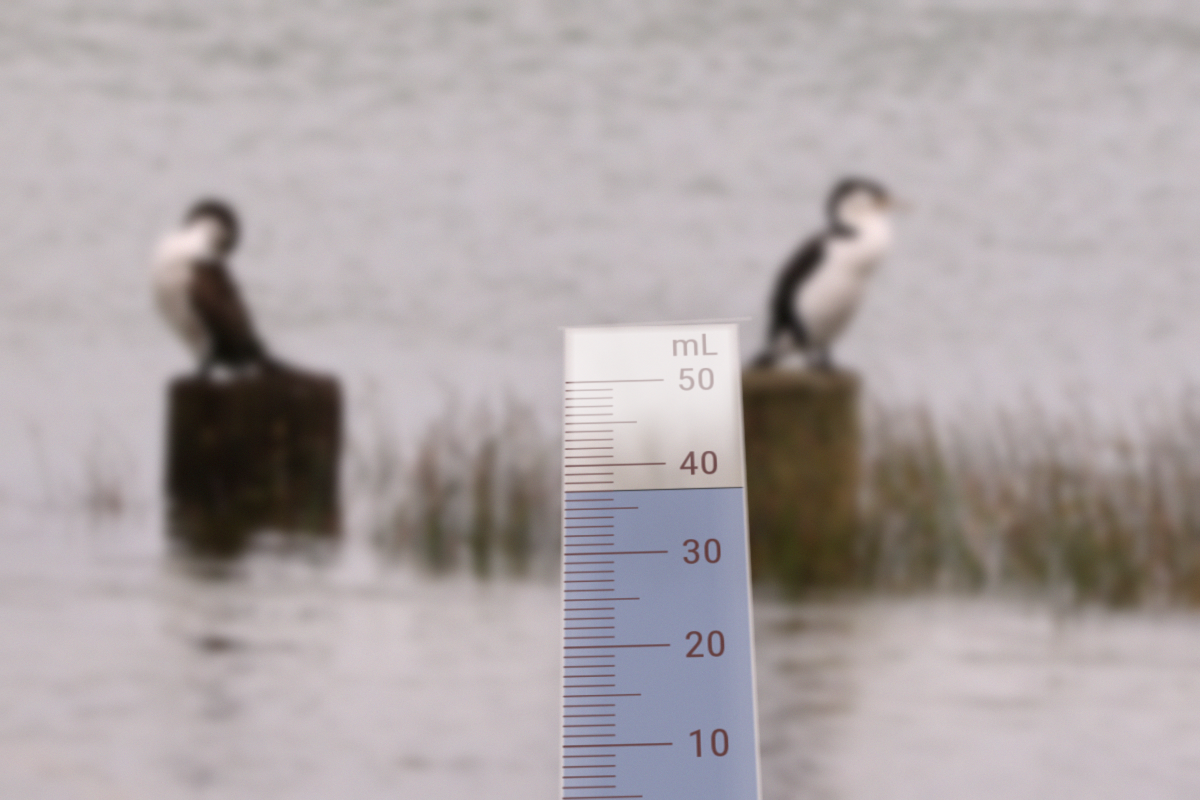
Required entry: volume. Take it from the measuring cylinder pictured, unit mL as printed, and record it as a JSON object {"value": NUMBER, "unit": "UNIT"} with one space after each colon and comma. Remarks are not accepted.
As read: {"value": 37, "unit": "mL"}
